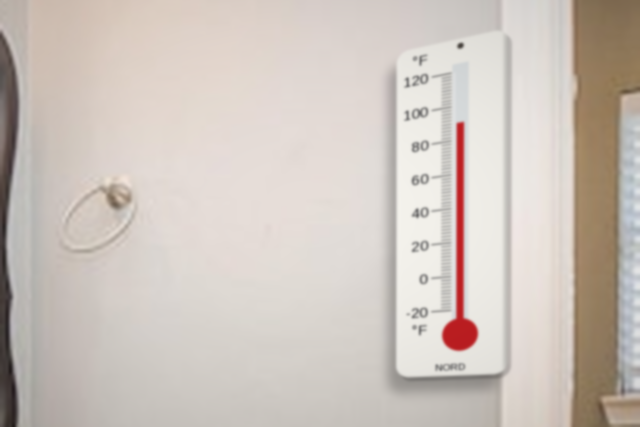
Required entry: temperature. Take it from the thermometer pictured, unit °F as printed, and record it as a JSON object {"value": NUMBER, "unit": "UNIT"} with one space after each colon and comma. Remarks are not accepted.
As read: {"value": 90, "unit": "°F"}
